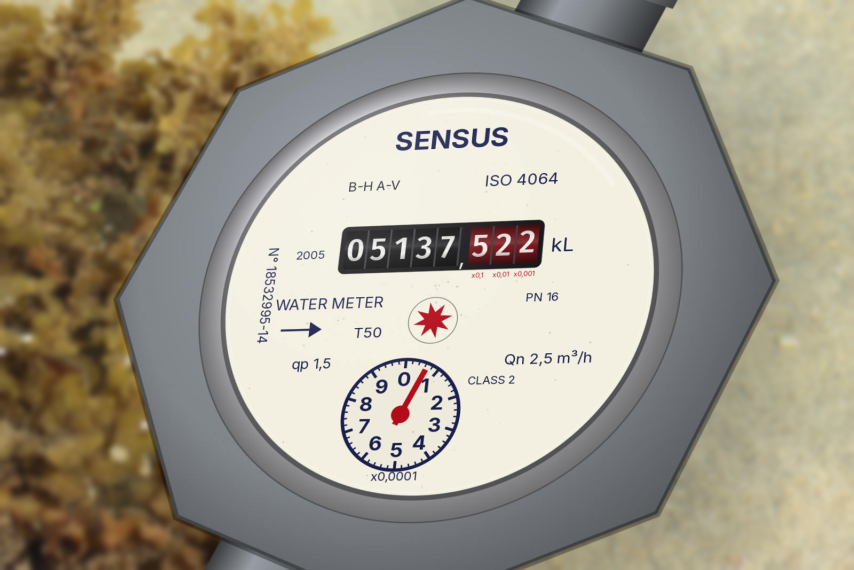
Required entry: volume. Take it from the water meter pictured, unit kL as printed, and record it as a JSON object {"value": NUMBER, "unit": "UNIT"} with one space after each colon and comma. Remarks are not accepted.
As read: {"value": 5137.5220, "unit": "kL"}
